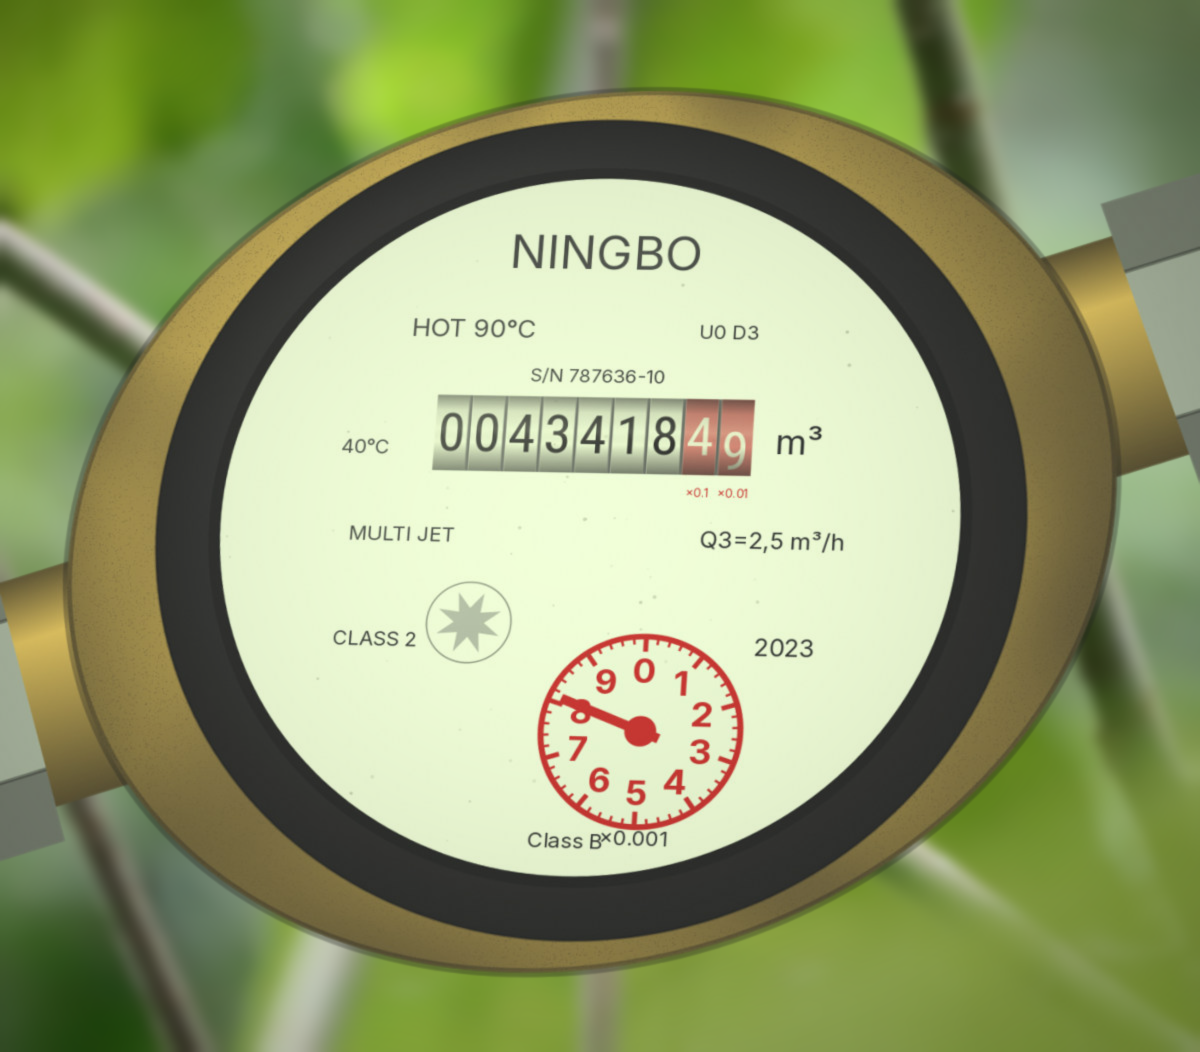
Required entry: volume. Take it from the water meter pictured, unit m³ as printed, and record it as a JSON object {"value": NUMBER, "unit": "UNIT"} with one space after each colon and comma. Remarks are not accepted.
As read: {"value": 43418.488, "unit": "m³"}
